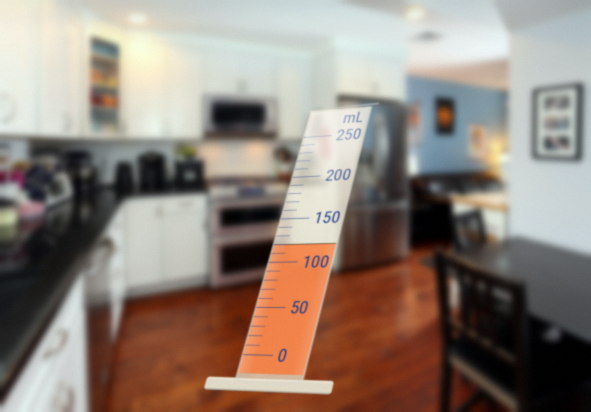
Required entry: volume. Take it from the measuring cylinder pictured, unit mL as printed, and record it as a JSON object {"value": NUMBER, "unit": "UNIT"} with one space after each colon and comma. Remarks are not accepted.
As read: {"value": 120, "unit": "mL"}
